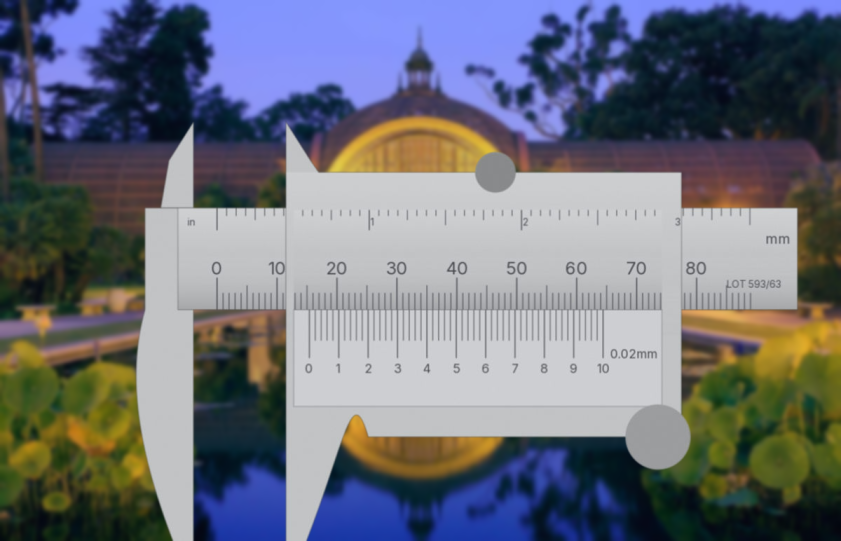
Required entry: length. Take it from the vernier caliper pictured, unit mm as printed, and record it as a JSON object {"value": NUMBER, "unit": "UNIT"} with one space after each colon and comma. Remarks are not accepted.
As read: {"value": 15.4, "unit": "mm"}
